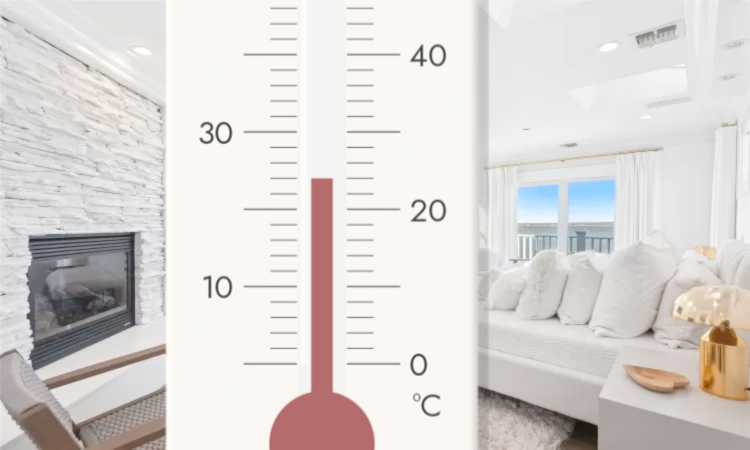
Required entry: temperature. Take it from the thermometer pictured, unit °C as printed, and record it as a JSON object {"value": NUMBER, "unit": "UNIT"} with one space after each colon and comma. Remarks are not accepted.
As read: {"value": 24, "unit": "°C"}
